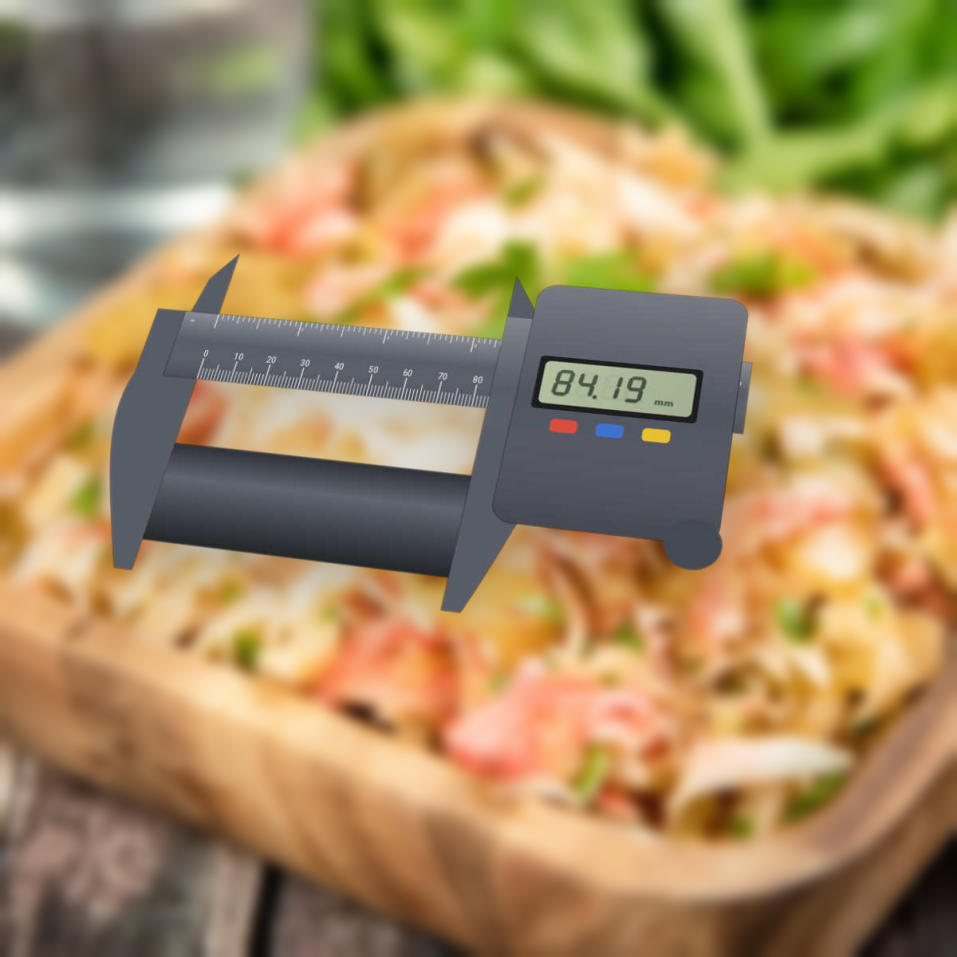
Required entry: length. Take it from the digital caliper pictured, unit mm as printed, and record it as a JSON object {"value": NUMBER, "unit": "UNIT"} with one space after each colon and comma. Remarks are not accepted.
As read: {"value": 84.19, "unit": "mm"}
